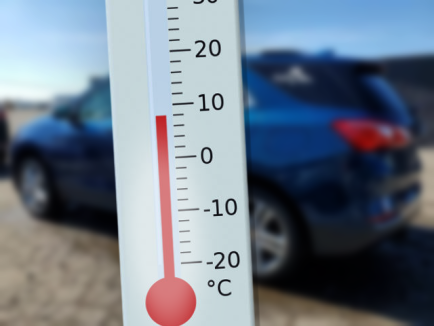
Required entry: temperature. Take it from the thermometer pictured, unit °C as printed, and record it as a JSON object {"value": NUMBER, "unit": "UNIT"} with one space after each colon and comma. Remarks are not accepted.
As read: {"value": 8, "unit": "°C"}
